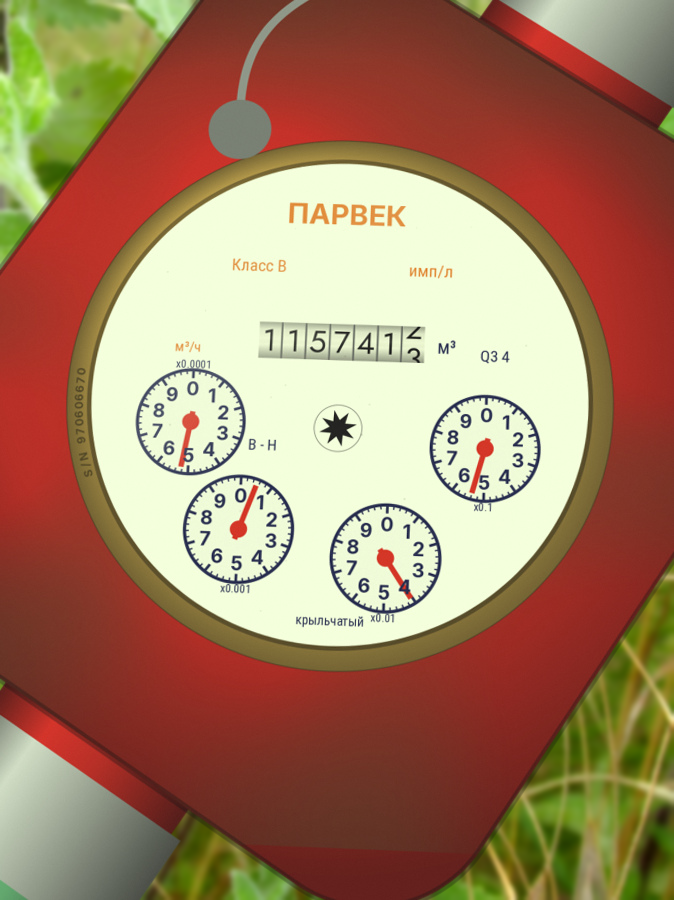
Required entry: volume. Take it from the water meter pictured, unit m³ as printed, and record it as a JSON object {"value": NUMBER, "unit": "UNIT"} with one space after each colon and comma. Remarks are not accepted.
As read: {"value": 1157412.5405, "unit": "m³"}
